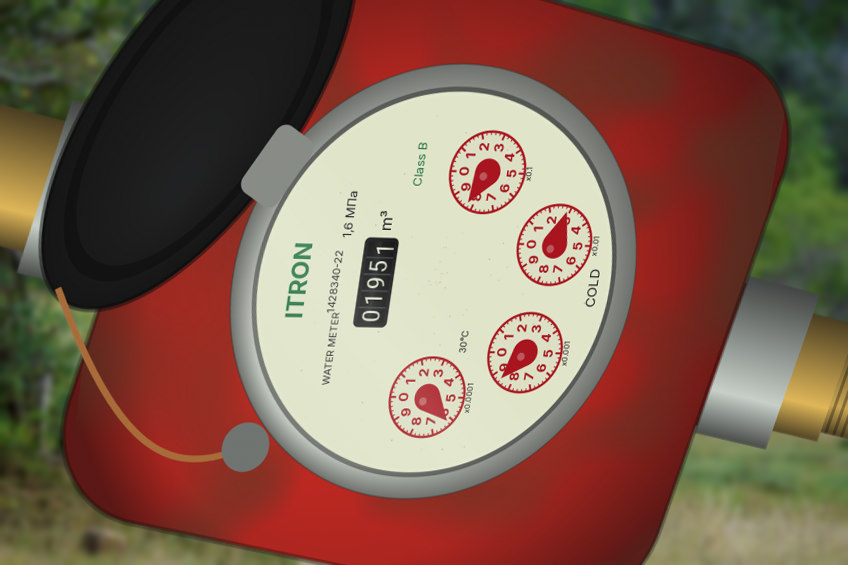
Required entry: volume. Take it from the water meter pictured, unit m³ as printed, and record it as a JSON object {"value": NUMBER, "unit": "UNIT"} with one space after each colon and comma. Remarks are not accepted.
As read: {"value": 1950.8286, "unit": "m³"}
